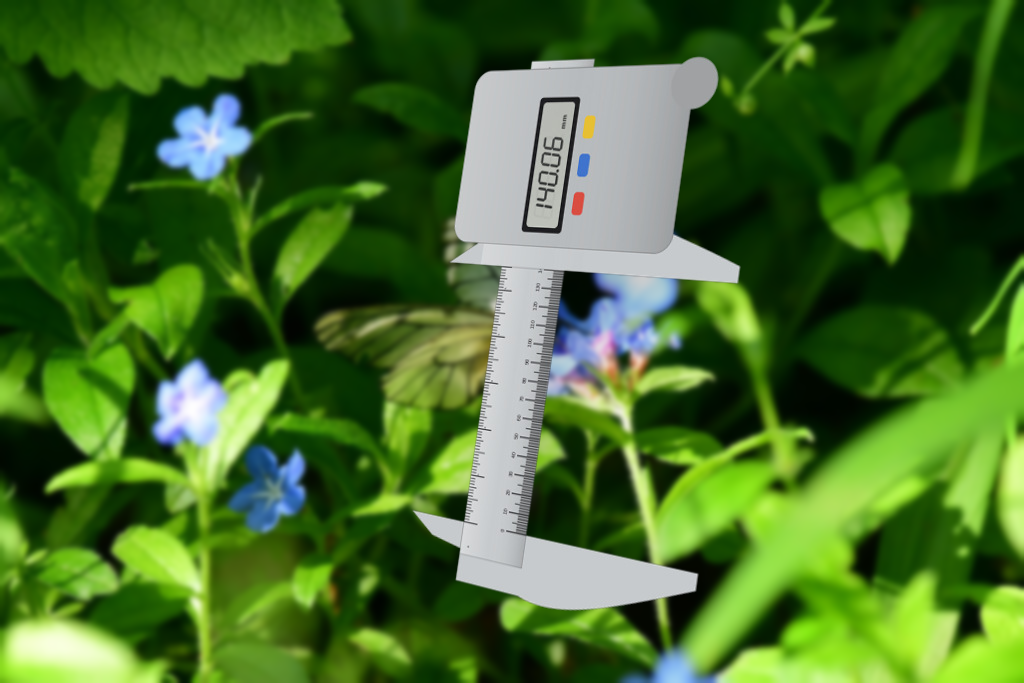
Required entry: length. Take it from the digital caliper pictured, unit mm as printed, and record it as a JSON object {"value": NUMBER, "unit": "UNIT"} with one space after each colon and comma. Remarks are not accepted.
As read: {"value": 140.06, "unit": "mm"}
